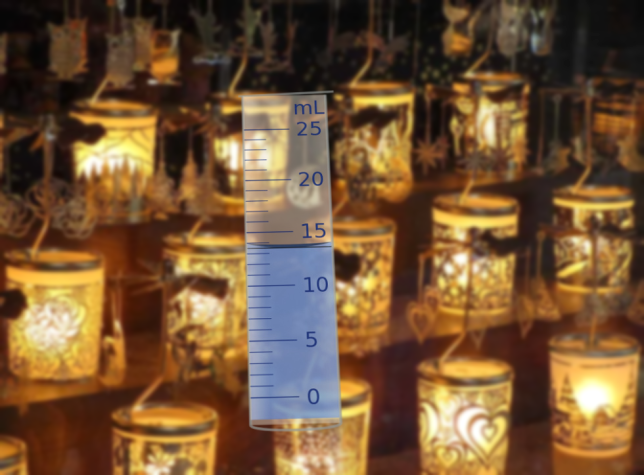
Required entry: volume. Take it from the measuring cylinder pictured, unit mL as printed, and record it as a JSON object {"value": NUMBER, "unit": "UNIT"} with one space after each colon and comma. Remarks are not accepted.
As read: {"value": 13.5, "unit": "mL"}
